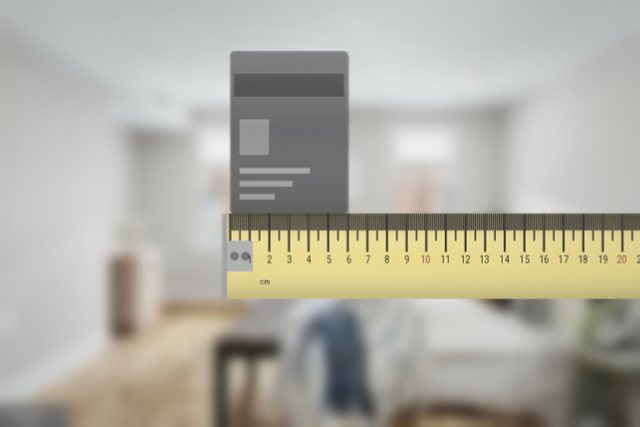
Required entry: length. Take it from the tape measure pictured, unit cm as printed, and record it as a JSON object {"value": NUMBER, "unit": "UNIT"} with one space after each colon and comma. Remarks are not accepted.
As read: {"value": 6, "unit": "cm"}
